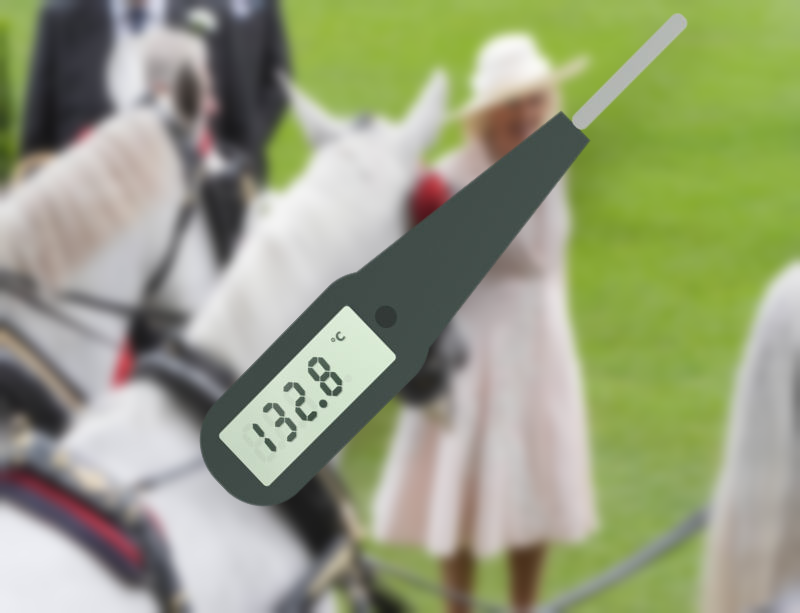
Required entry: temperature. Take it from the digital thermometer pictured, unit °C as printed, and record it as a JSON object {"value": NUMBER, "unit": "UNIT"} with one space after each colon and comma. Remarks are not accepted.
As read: {"value": 132.8, "unit": "°C"}
